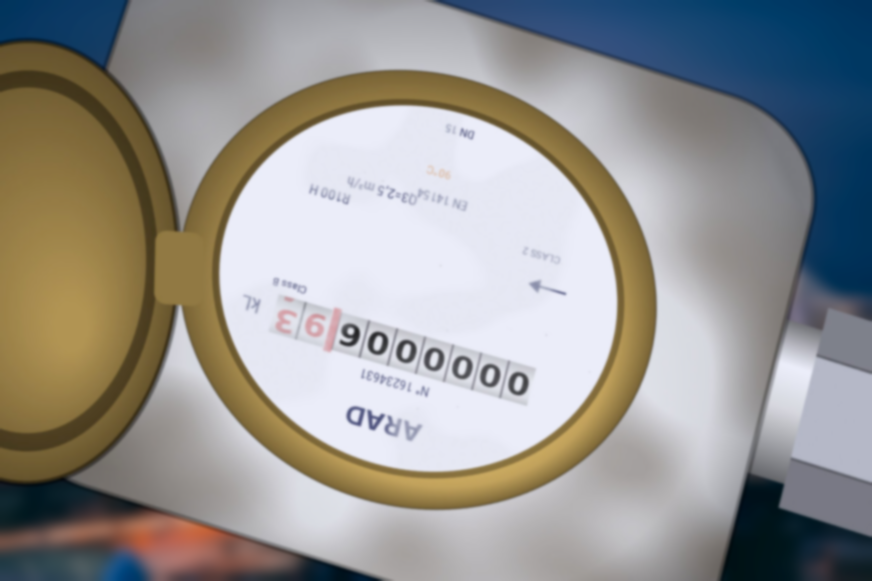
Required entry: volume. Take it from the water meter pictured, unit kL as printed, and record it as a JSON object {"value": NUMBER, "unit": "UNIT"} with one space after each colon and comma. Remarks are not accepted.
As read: {"value": 6.93, "unit": "kL"}
